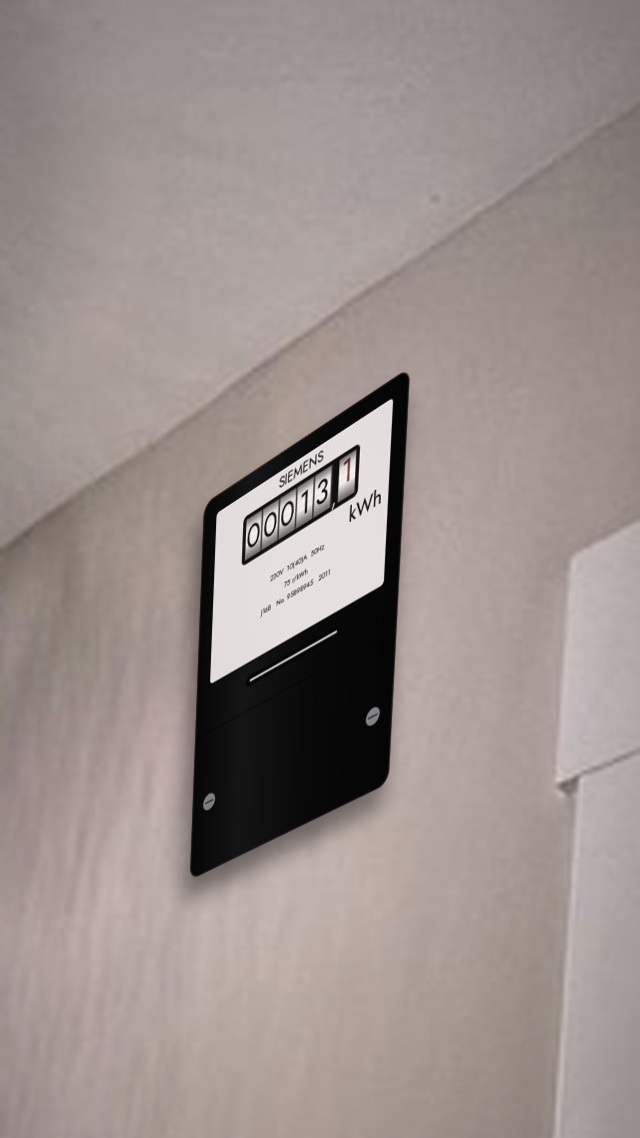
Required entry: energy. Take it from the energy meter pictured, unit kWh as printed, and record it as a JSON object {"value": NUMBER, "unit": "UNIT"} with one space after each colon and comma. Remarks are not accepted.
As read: {"value": 13.1, "unit": "kWh"}
